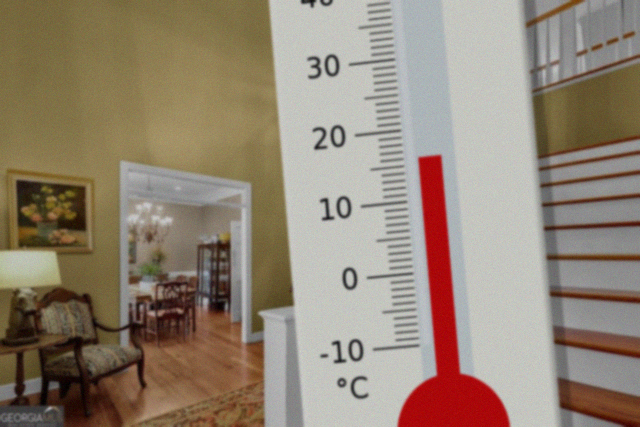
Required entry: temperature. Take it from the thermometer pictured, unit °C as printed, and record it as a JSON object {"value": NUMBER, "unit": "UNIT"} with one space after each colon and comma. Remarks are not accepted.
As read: {"value": 16, "unit": "°C"}
